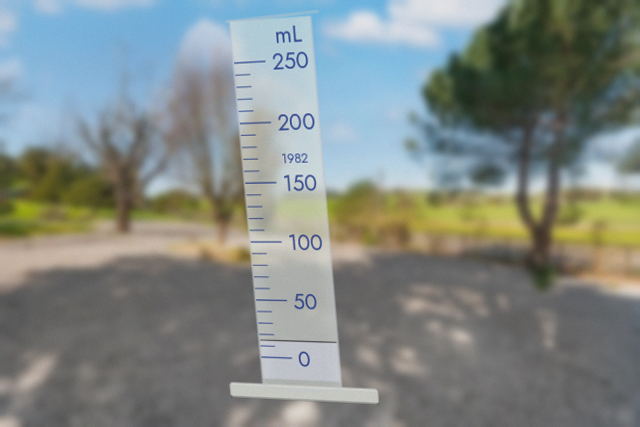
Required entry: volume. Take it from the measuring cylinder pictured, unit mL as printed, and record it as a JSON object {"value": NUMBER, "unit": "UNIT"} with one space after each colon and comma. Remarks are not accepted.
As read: {"value": 15, "unit": "mL"}
